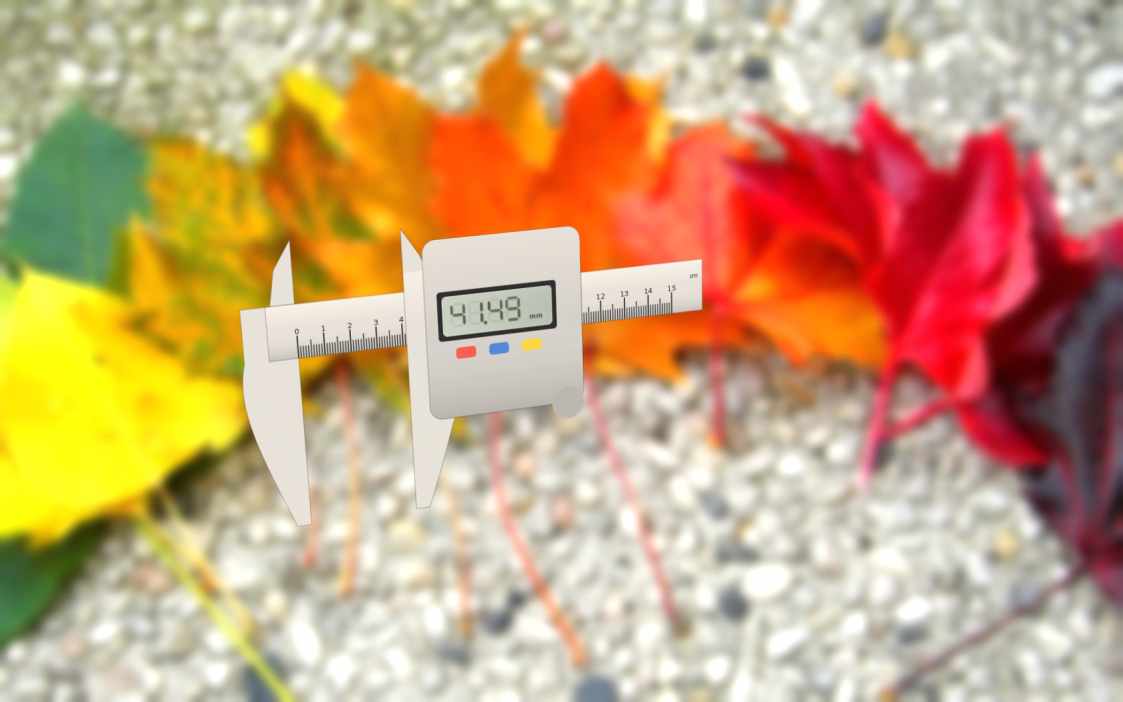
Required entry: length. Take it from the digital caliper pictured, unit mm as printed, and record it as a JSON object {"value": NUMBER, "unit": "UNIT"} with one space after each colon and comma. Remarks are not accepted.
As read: {"value": 41.49, "unit": "mm"}
